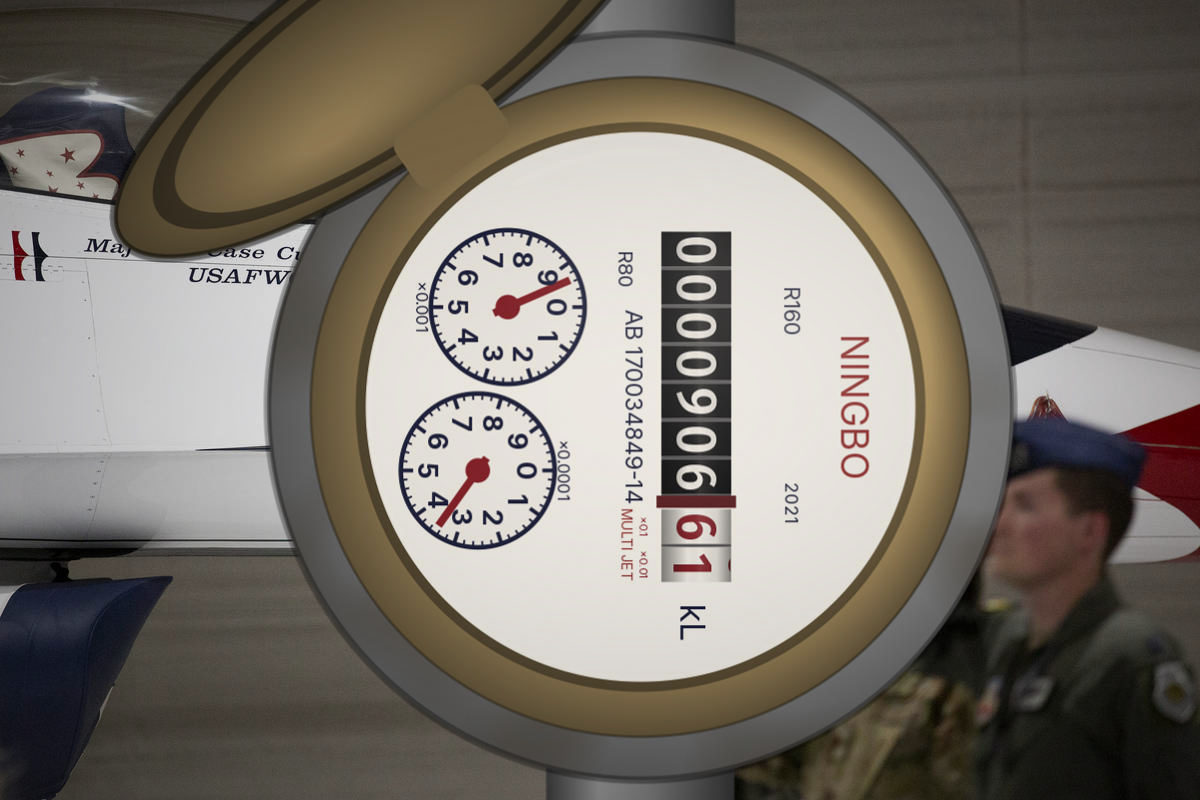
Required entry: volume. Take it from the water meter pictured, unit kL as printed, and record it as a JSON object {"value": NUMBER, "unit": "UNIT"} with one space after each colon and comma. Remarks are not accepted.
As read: {"value": 906.6093, "unit": "kL"}
